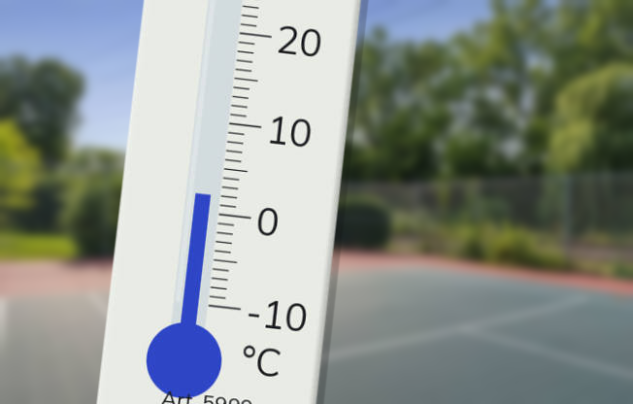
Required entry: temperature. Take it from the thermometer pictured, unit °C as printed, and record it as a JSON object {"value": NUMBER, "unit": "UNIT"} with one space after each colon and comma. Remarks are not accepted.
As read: {"value": 2, "unit": "°C"}
